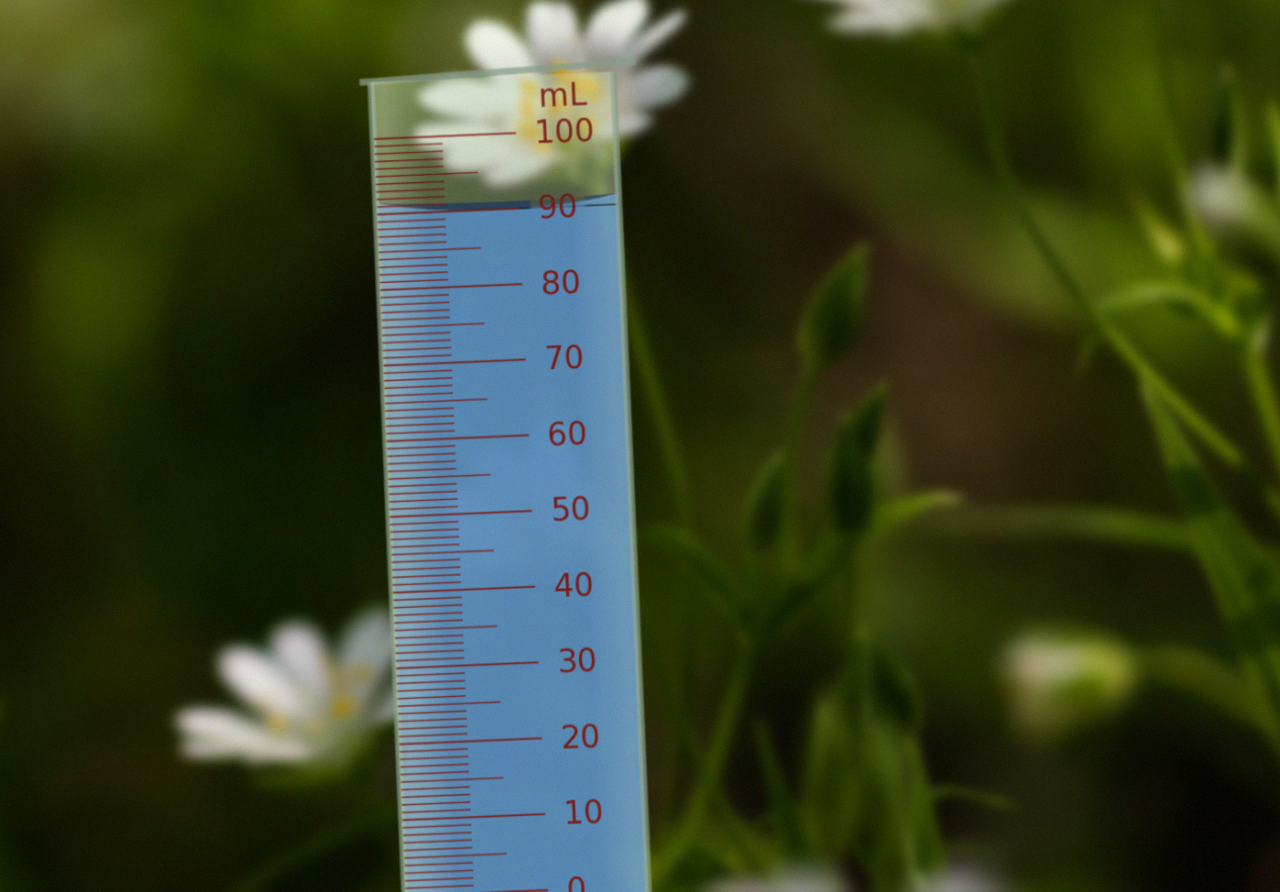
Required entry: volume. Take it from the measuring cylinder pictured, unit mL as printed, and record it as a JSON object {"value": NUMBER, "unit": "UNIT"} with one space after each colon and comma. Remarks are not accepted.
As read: {"value": 90, "unit": "mL"}
